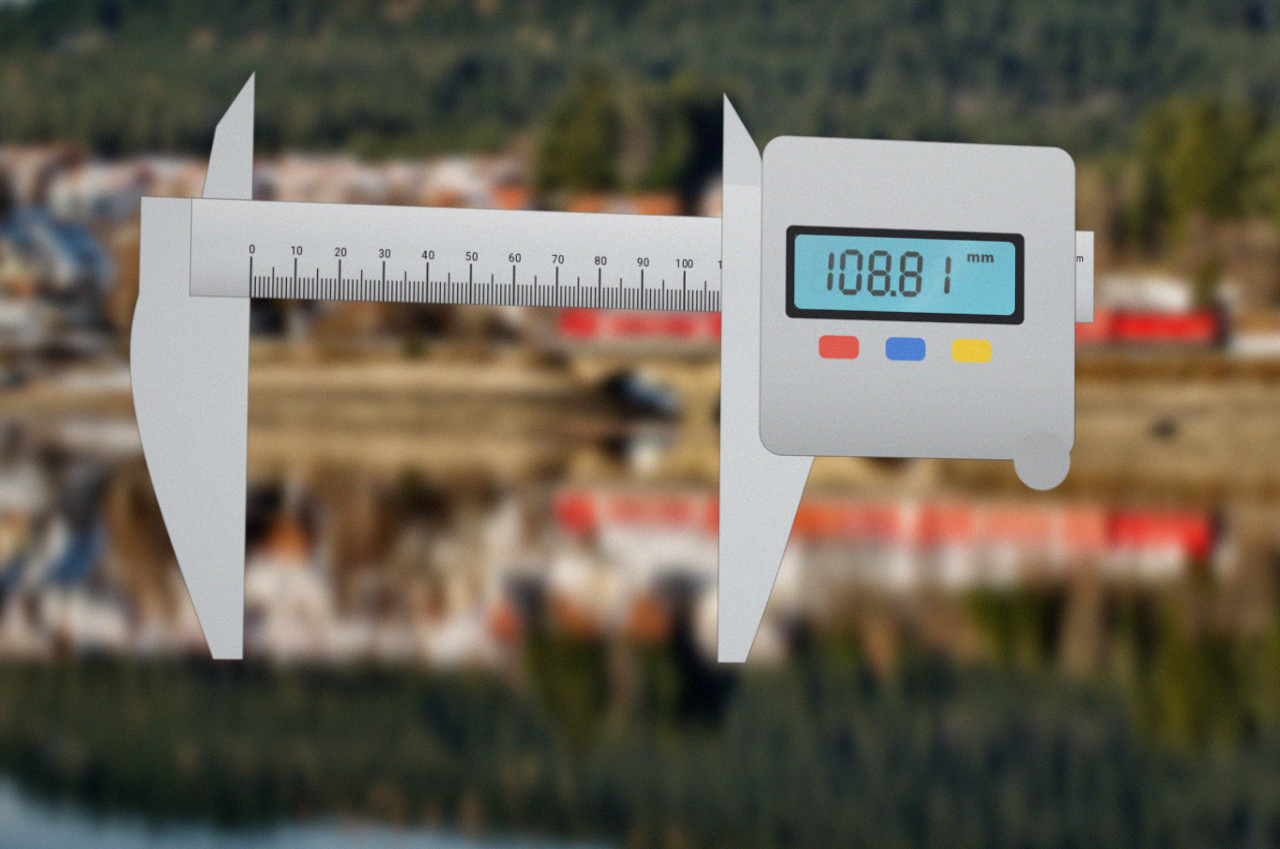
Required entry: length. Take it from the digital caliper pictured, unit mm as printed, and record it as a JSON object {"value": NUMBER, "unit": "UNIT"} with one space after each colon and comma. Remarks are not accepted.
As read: {"value": 108.81, "unit": "mm"}
